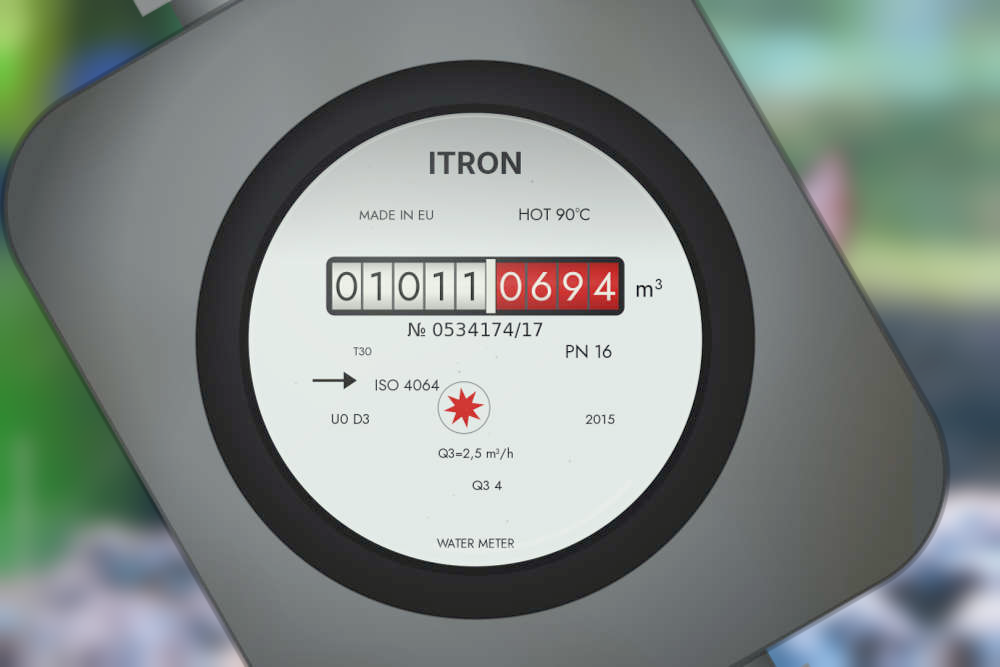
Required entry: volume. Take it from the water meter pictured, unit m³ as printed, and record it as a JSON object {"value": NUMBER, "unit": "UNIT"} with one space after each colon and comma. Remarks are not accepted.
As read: {"value": 1011.0694, "unit": "m³"}
